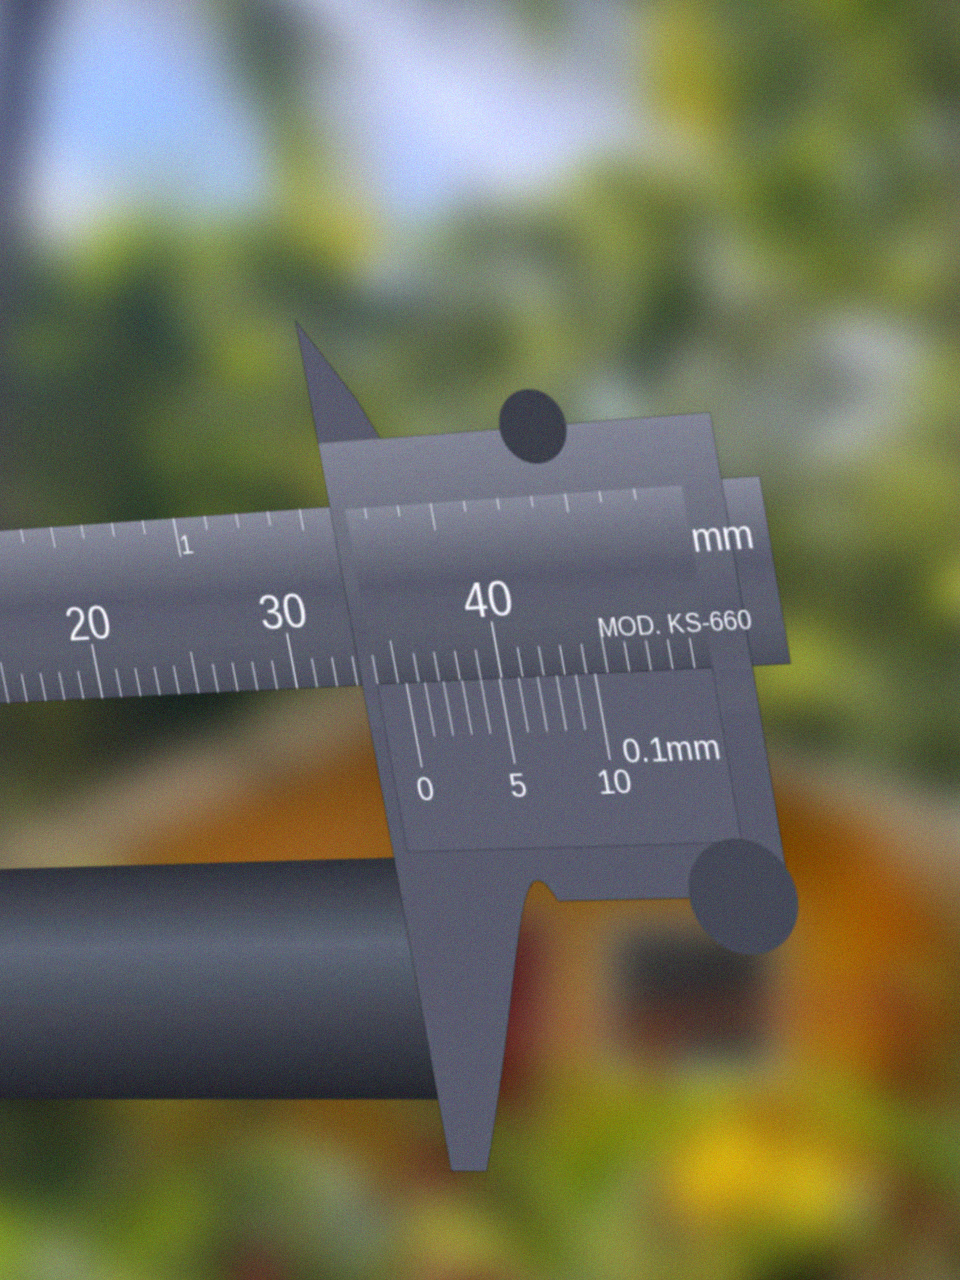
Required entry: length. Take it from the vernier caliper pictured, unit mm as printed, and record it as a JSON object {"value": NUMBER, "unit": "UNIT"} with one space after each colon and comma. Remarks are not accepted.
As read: {"value": 35.4, "unit": "mm"}
